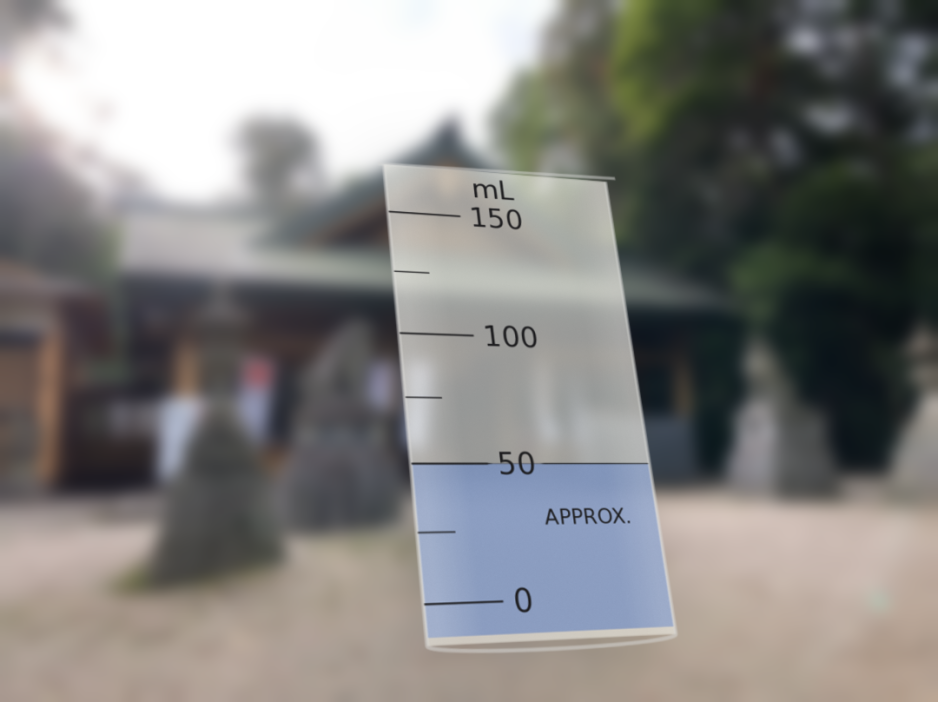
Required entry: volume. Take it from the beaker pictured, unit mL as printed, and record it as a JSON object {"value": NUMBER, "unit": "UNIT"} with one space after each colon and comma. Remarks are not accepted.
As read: {"value": 50, "unit": "mL"}
